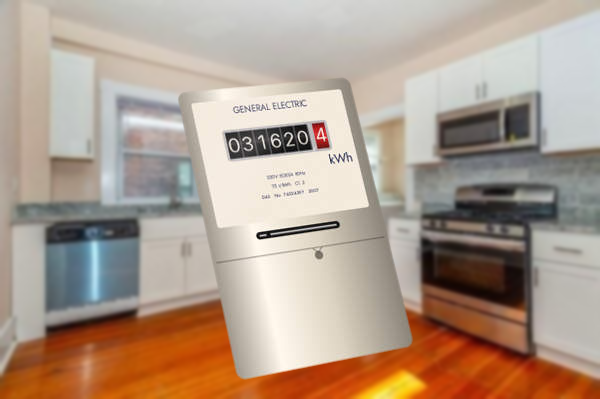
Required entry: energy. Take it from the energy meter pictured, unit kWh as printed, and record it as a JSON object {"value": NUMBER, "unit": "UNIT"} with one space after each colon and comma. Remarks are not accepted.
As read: {"value": 31620.4, "unit": "kWh"}
